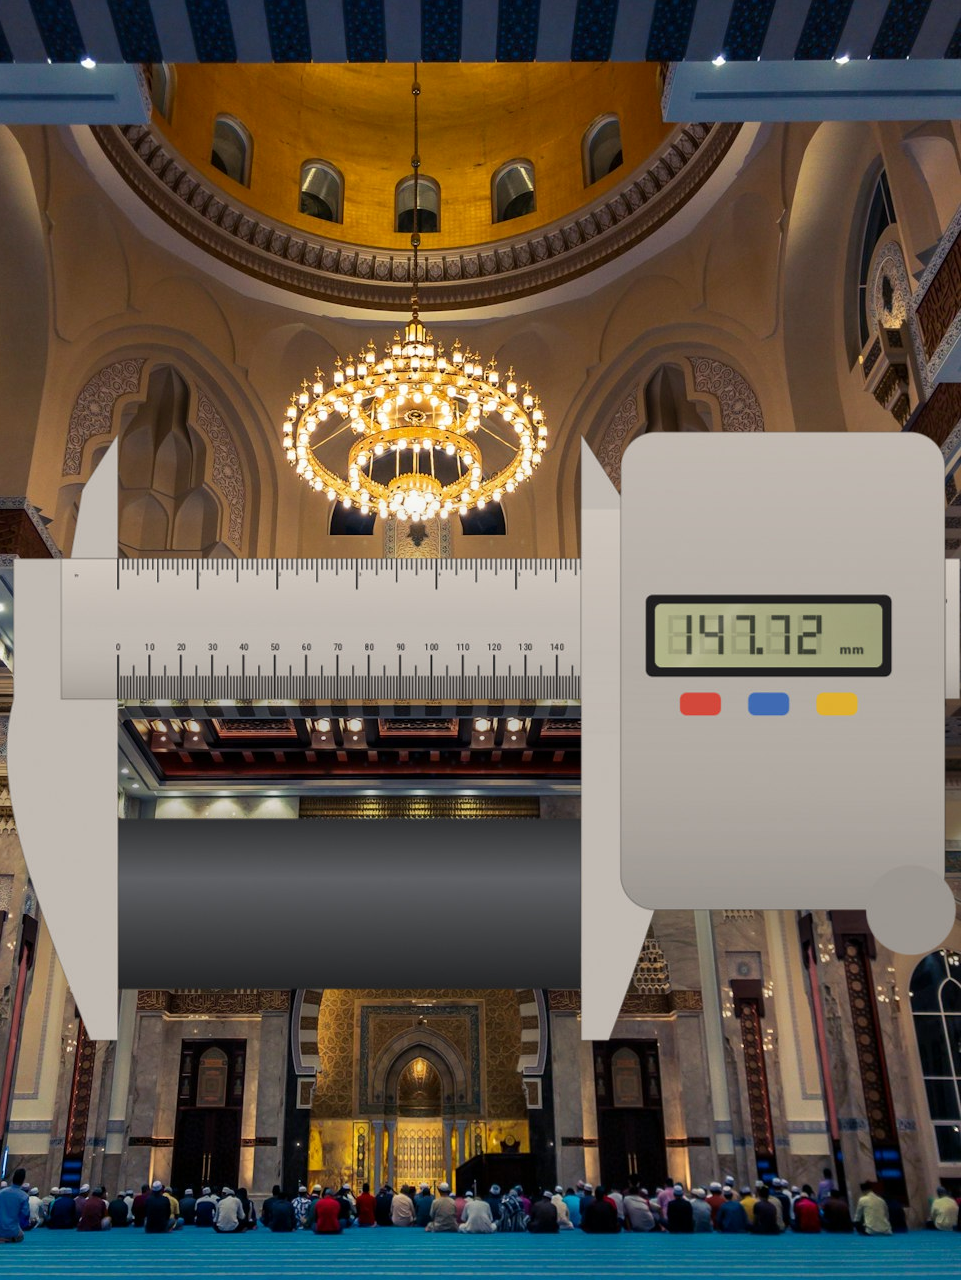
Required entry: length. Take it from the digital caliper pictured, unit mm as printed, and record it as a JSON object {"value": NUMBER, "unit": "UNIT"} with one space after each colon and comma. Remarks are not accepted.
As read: {"value": 147.72, "unit": "mm"}
